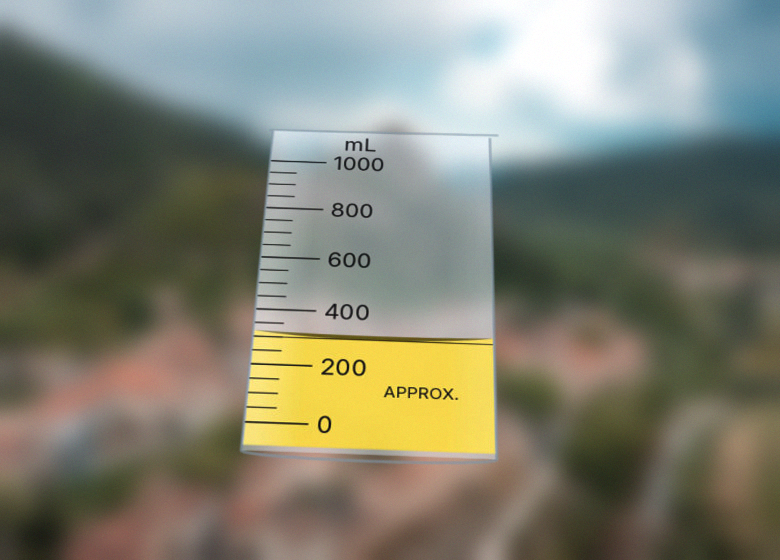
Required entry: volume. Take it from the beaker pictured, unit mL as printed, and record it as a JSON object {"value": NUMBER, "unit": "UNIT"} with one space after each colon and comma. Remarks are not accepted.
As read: {"value": 300, "unit": "mL"}
